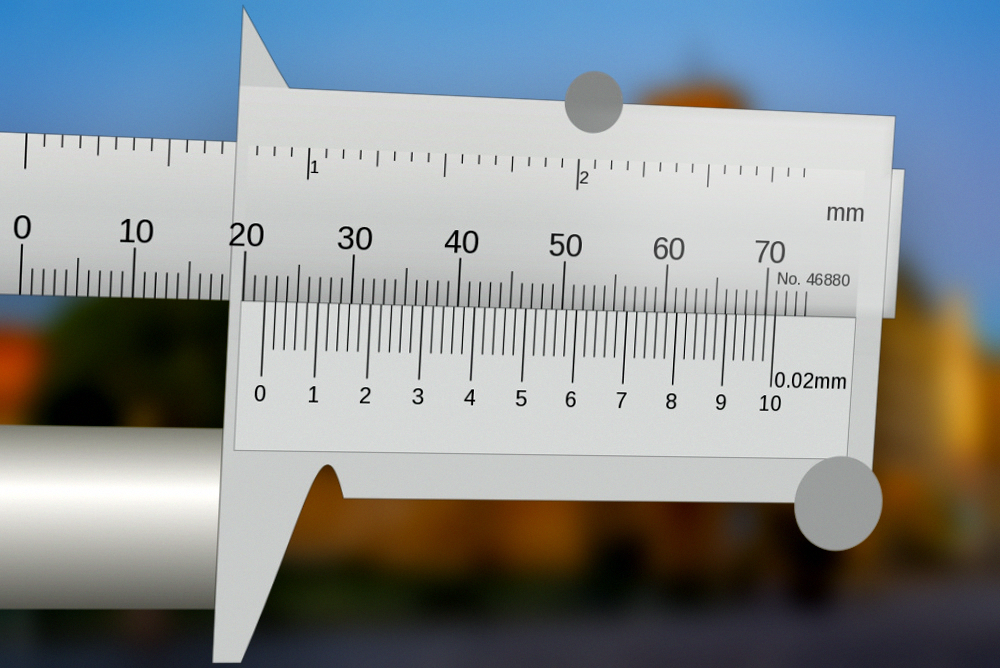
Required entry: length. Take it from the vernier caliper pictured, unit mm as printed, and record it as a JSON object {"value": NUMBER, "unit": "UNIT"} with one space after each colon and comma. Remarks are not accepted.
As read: {"value": 22.0, "unit": "mm"}
